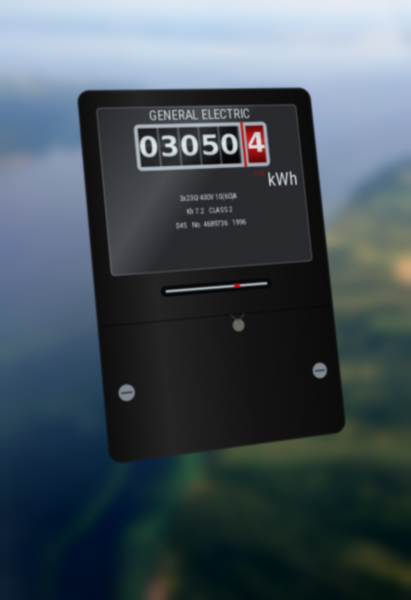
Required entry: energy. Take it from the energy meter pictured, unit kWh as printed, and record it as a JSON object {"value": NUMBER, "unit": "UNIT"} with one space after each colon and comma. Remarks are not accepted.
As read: {"value": 3050.4, "unit": "kWh"}
